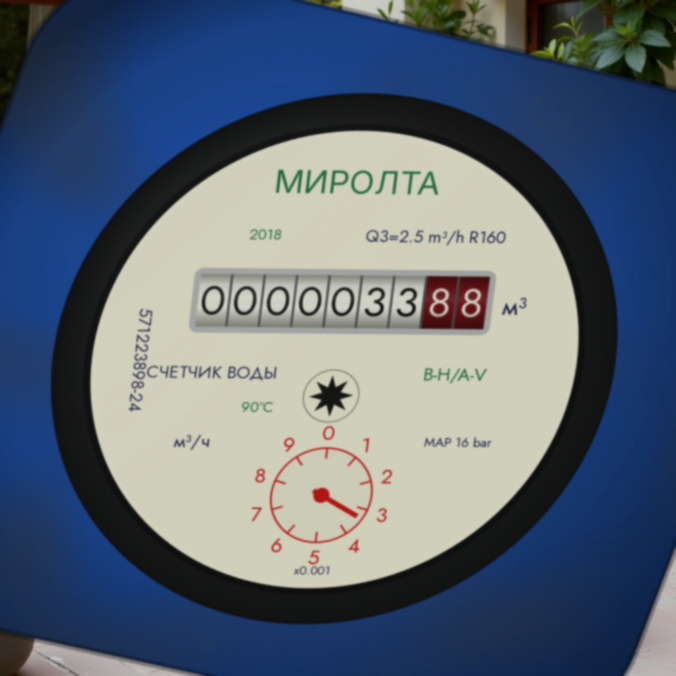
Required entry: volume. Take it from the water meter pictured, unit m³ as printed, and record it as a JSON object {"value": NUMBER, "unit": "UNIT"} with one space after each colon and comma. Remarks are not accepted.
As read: {"value": 33.883, "unit": "m³"}
